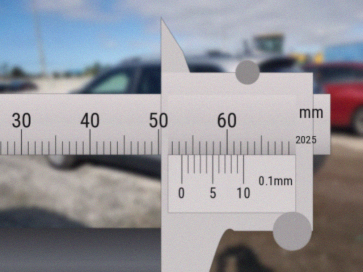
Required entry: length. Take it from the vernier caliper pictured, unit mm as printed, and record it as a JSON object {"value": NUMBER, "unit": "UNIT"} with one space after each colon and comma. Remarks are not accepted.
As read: {"value": 53.4, "unit": "mm"}
